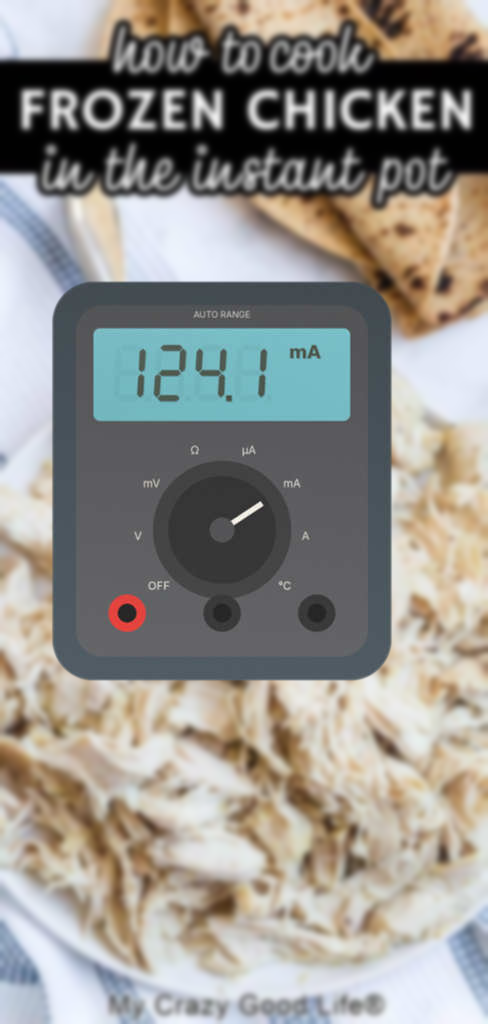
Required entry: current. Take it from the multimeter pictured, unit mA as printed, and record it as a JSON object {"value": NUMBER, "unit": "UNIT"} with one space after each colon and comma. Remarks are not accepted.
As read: {"value": 124.1, "unit": "mA"}
